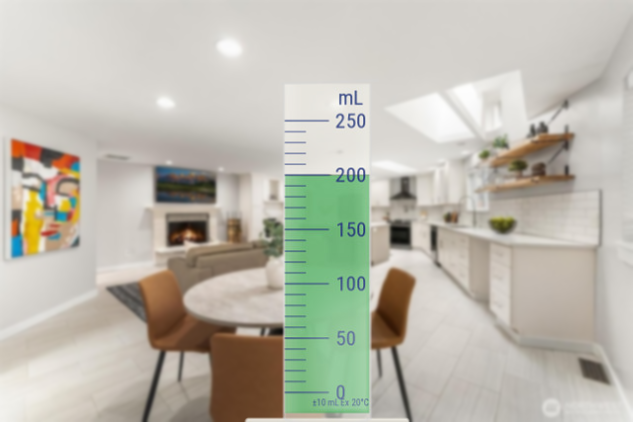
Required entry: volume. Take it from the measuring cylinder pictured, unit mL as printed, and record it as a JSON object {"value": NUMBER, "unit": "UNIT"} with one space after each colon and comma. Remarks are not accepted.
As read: {"value": 200, "unit": "mL"}
